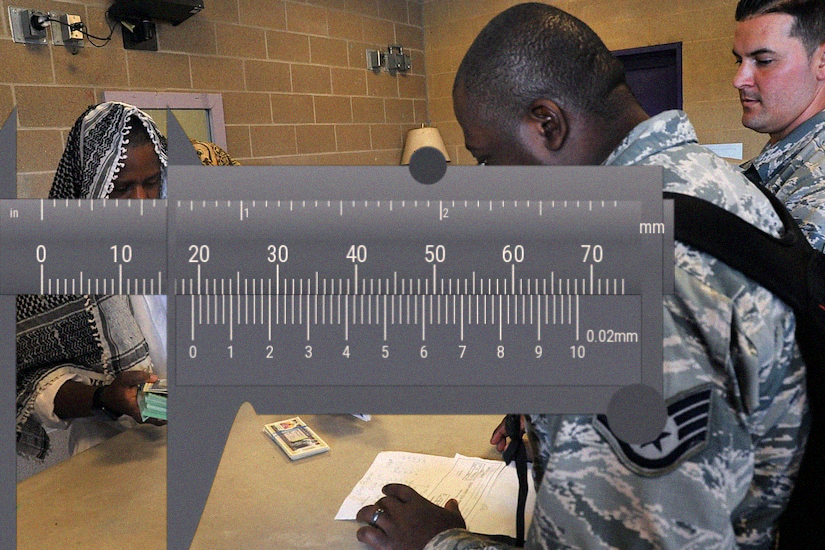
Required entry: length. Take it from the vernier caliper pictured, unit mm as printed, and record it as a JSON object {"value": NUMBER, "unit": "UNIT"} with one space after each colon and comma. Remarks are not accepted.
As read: {"value": 19.2, "unit": "mm"}
